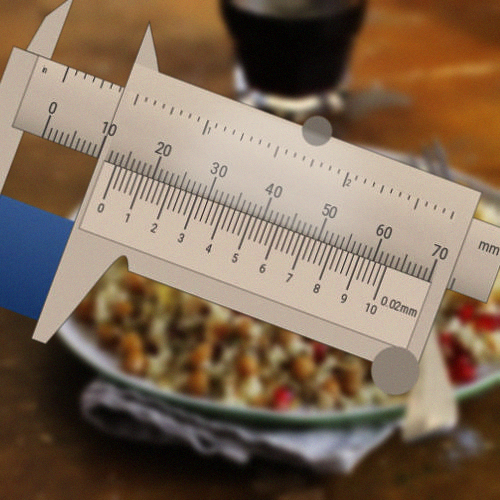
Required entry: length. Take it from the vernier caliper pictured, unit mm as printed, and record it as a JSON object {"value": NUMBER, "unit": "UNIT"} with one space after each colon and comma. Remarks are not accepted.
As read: {"value": 13.4, "unit": "mm"}
